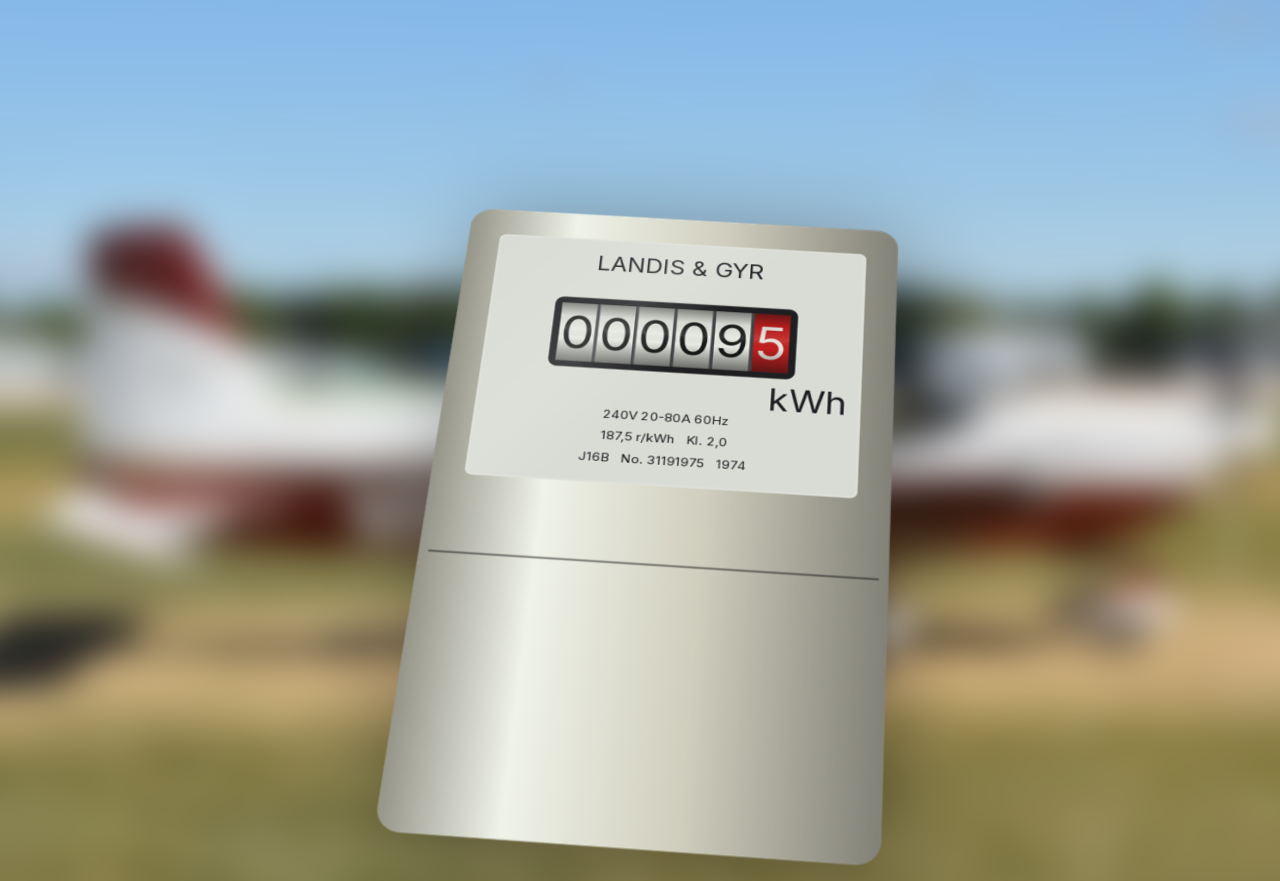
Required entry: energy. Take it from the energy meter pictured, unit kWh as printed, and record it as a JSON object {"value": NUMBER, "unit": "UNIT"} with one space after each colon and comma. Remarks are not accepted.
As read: {"value": 9.5, "unit": "kWh"}
